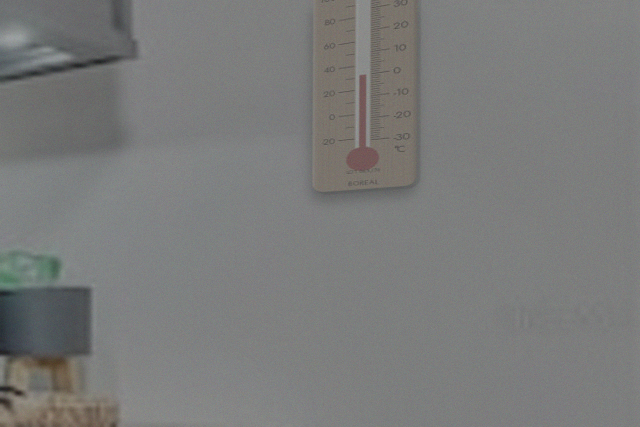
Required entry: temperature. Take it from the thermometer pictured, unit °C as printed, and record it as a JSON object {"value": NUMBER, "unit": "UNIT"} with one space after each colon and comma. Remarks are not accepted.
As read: {"value": 0, "unit": "°C"}
